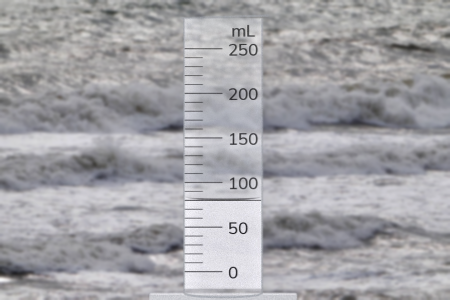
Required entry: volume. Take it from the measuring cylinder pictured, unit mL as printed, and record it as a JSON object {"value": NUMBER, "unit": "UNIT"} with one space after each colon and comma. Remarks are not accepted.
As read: {"value": 80, "unit": "mL"}
